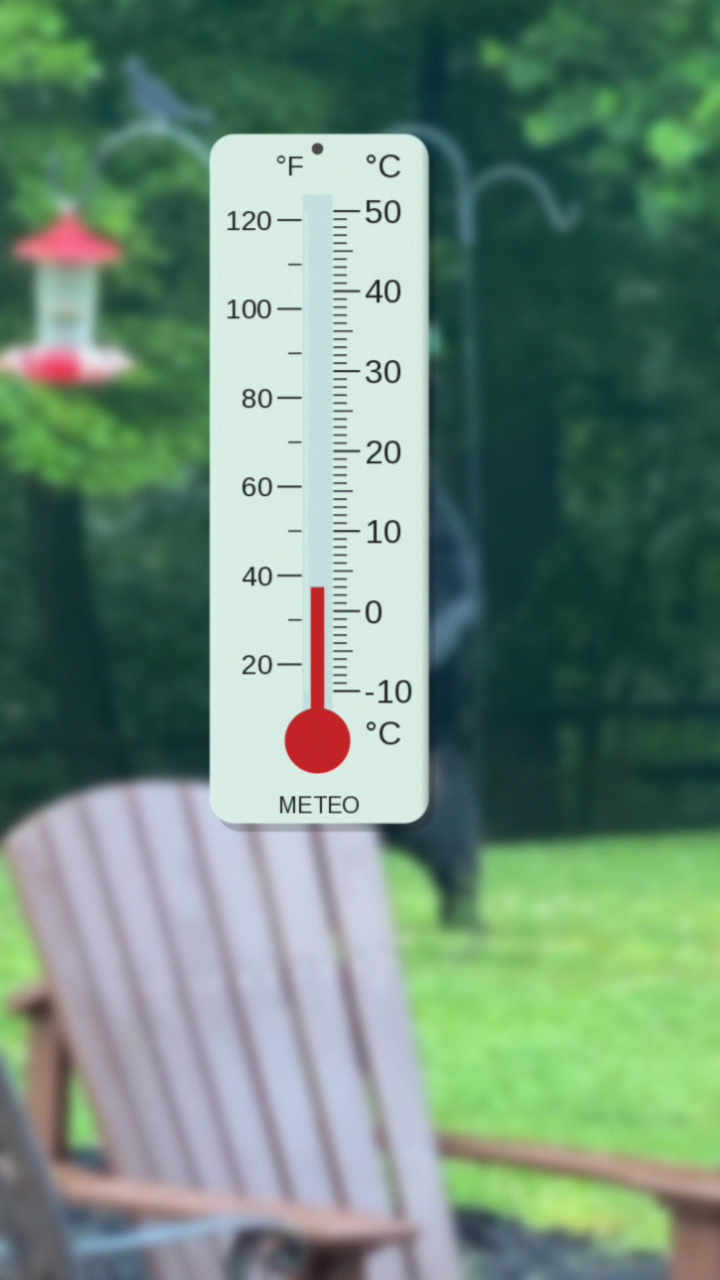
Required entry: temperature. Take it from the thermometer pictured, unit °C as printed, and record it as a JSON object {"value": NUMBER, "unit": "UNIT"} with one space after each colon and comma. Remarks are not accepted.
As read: {"value": 3, "unit": "°C"}
